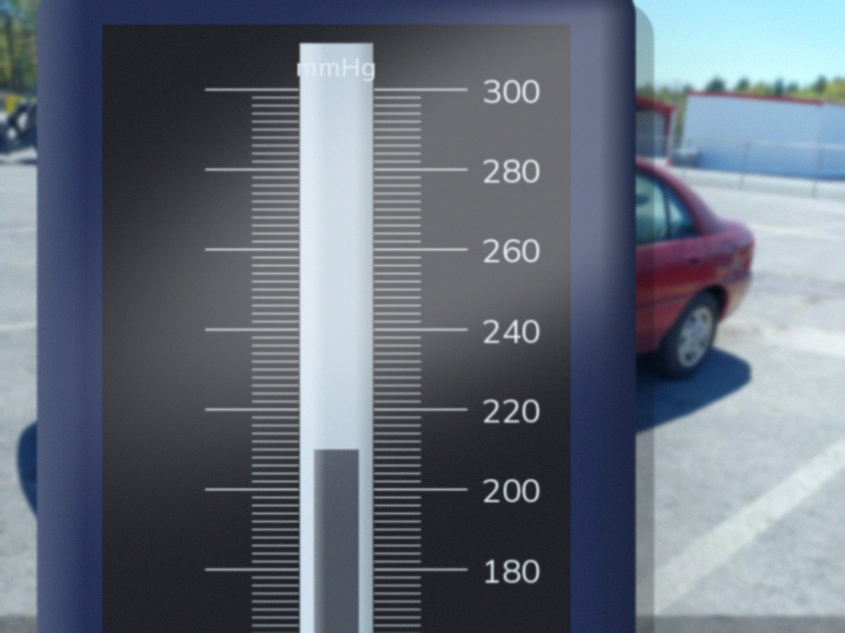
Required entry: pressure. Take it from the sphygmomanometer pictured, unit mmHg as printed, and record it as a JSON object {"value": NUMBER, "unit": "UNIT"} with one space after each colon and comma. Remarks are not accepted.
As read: {"value": 210, "unit": "mmHg"}
